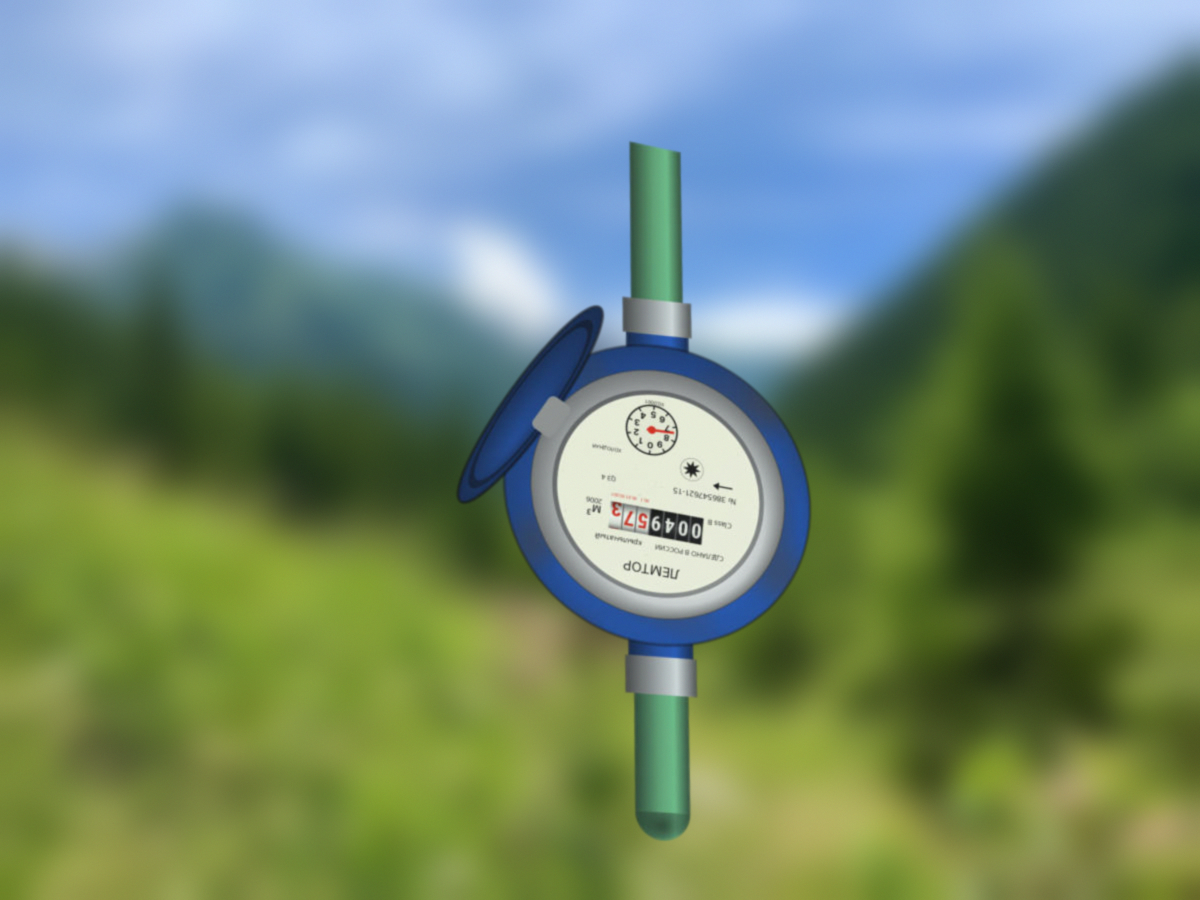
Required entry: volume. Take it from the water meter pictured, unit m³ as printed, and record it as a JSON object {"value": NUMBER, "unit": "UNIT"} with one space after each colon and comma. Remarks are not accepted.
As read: {"value": 49.5727, "unit": "m³"}
